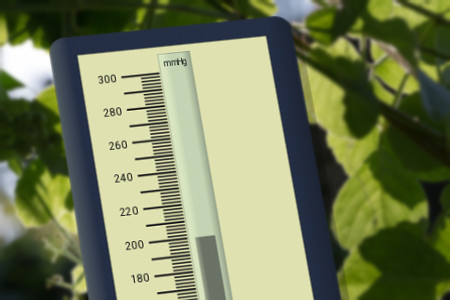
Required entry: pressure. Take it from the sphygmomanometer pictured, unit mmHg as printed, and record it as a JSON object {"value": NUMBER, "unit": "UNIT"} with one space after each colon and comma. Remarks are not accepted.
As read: {"value": 200, "unit": "mmHg"}
